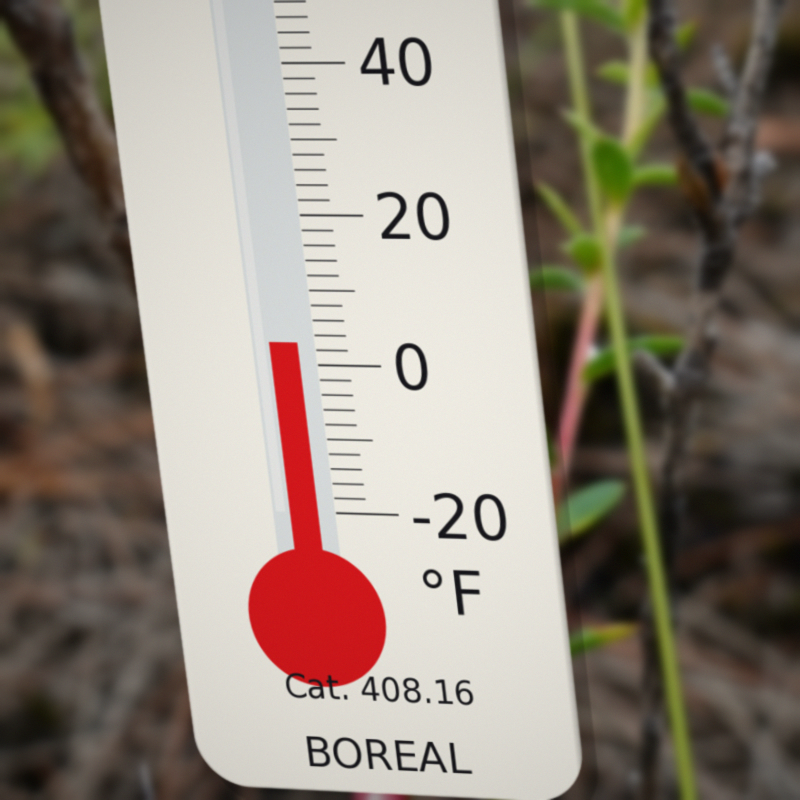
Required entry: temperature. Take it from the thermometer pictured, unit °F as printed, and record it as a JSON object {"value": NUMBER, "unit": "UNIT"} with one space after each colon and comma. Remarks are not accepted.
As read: {"value": 3, "unit": "°F"}
